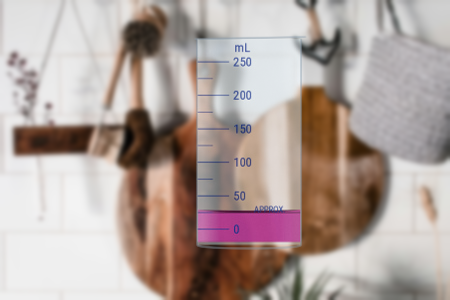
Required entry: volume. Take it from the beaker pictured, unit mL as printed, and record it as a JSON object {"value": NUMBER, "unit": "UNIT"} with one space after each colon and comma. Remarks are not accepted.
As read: {"value": 25, "unit": "mL"}
